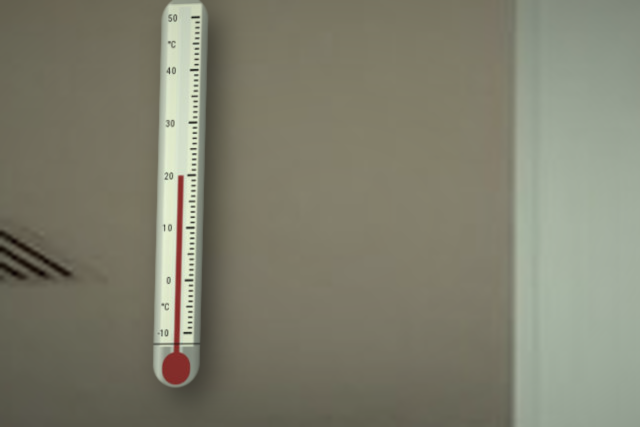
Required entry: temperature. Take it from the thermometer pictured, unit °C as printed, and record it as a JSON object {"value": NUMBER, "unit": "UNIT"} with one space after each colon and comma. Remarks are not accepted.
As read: {"value": 20, "unit": "°C"}
